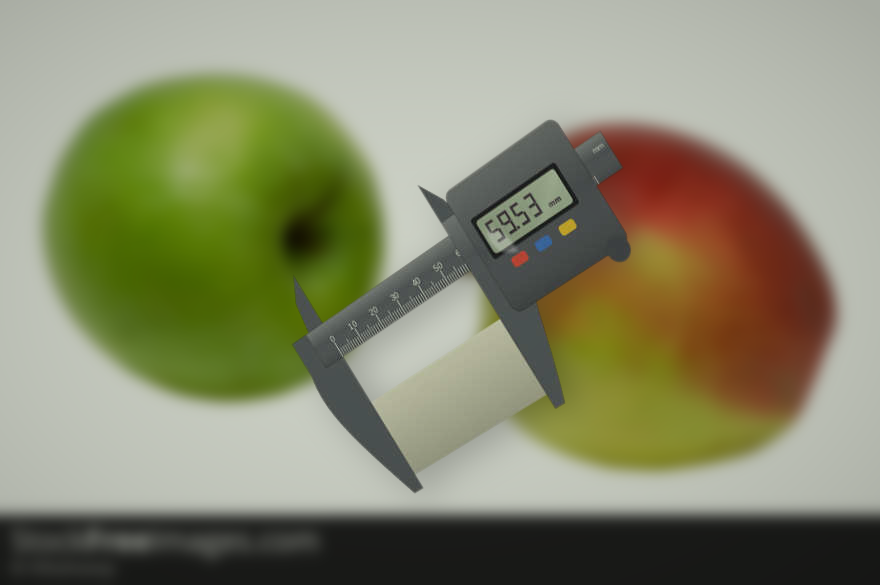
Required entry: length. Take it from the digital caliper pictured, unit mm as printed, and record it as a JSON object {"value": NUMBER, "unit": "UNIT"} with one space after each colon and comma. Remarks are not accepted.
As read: {"value": 59.53, "unit": "mm"}
